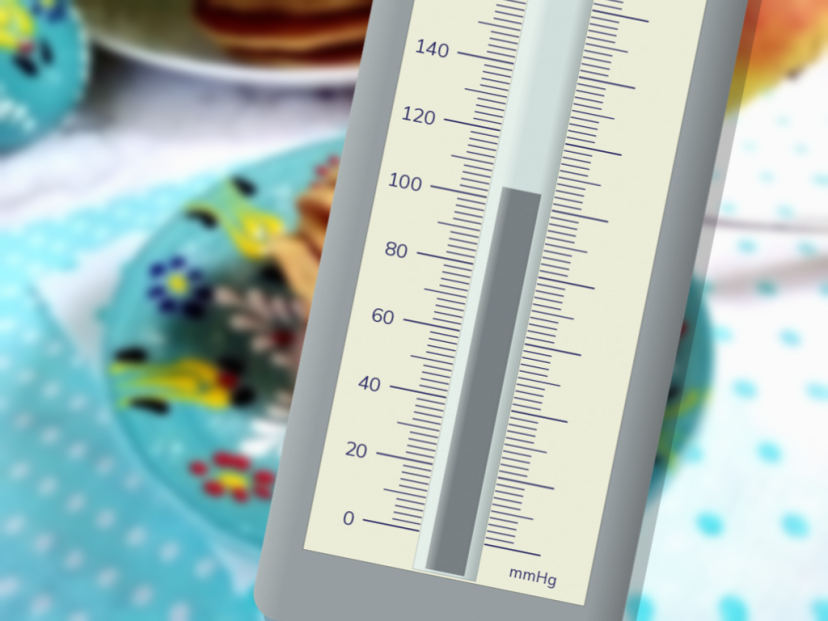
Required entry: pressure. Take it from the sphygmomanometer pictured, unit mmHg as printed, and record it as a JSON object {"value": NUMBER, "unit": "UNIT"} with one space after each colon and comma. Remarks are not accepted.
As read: {"value": 104, "unit": "mmHg"}
